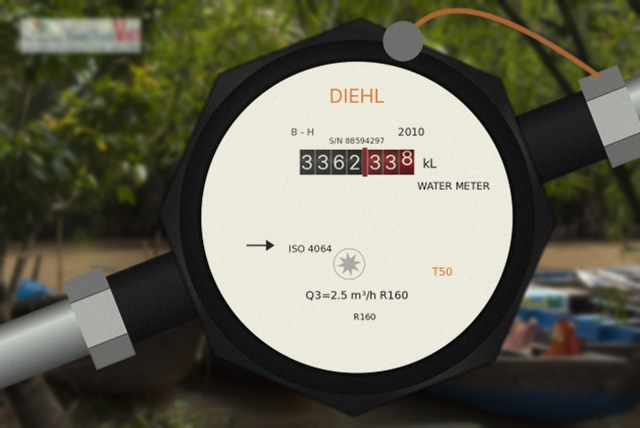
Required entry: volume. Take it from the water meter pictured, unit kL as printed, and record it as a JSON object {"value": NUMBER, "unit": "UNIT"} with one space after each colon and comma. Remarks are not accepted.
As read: {"value": 3362.338, "unit": "kL"}
